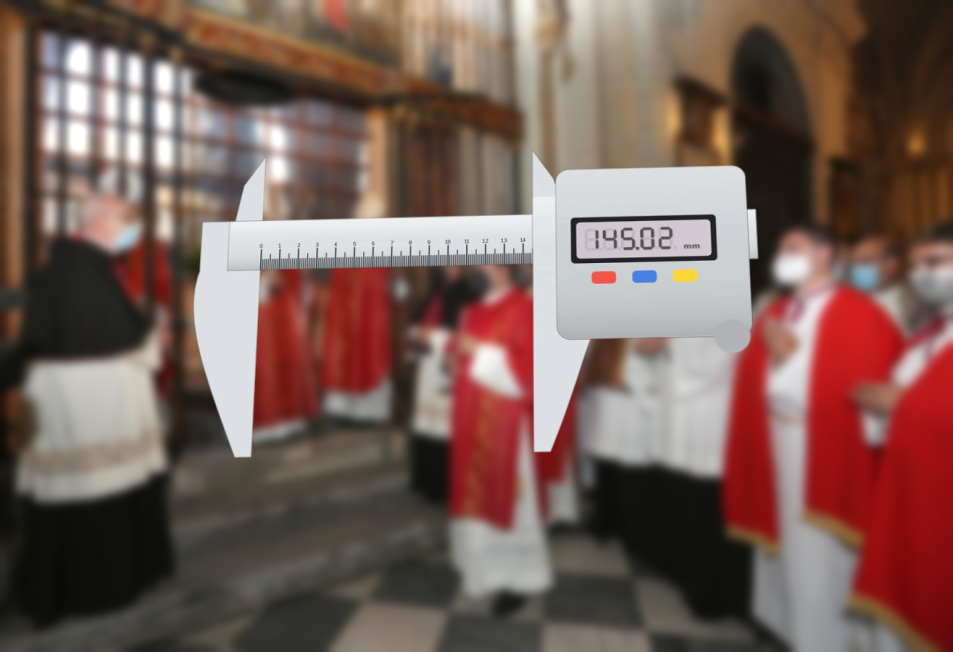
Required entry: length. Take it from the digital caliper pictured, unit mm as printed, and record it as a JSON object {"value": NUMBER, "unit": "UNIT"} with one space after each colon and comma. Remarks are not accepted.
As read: {"value": 145.02, "unit": "mm"}
